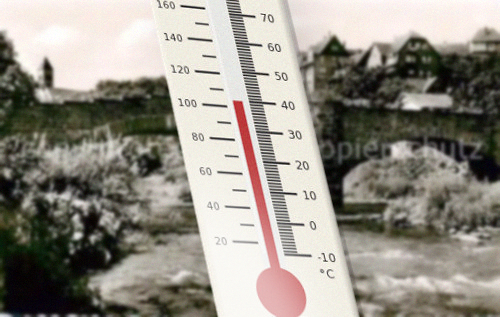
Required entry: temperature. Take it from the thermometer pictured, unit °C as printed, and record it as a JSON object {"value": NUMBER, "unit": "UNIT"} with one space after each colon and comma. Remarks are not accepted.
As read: {"value": 40, "unit": "°C"}
